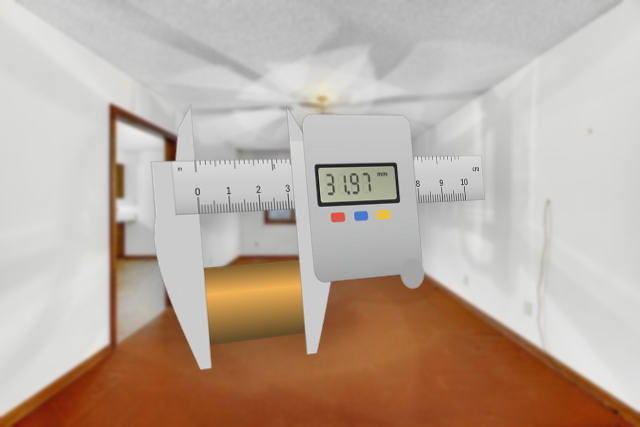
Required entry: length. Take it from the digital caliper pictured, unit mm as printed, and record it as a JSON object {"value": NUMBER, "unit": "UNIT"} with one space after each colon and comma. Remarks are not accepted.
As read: {"value": 31.97, "unit": "mm"}
